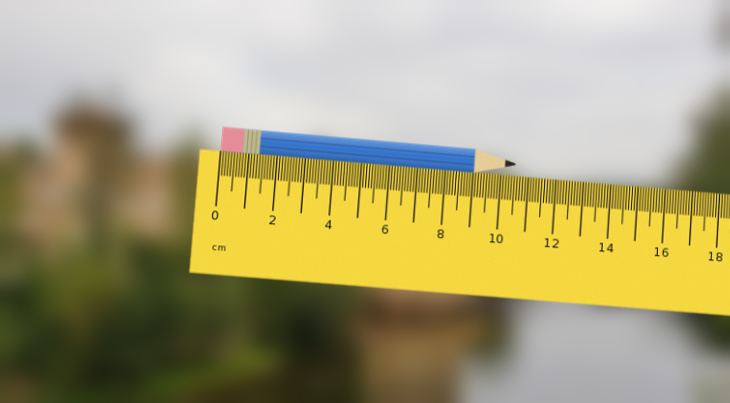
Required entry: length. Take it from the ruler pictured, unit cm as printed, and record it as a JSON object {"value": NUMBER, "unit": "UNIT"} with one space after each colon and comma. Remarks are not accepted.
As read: {"value": 10.5, "unit": "cm"}
